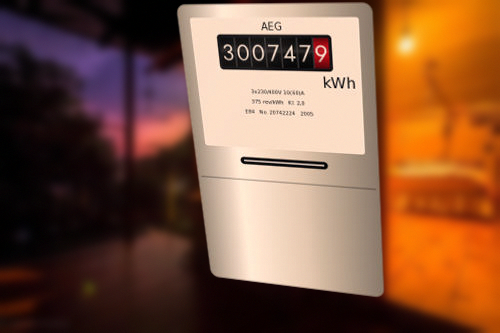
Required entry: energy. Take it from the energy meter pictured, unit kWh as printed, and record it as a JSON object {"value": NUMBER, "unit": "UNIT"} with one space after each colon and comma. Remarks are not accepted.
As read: {"value": 300747.9, "unit": "kWh"}
